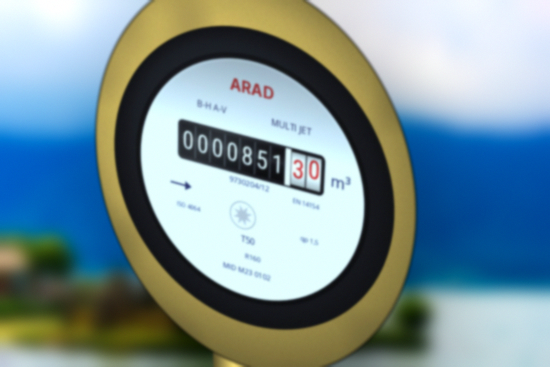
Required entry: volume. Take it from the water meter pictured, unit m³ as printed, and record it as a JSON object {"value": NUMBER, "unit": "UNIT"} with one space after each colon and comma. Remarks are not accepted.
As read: {"value": 851.30, "unit": "m³"}
